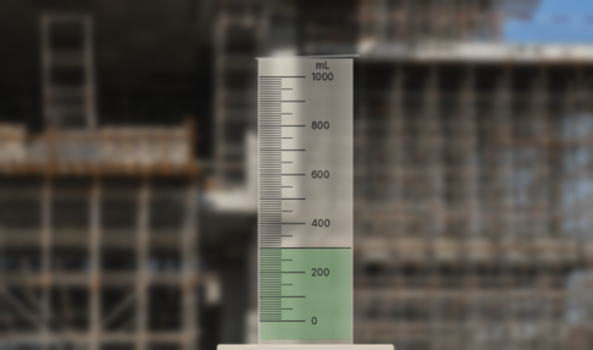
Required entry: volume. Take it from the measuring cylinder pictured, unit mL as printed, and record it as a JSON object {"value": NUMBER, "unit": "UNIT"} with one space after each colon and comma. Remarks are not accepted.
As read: {"value": 300, "unit": "mL"}
